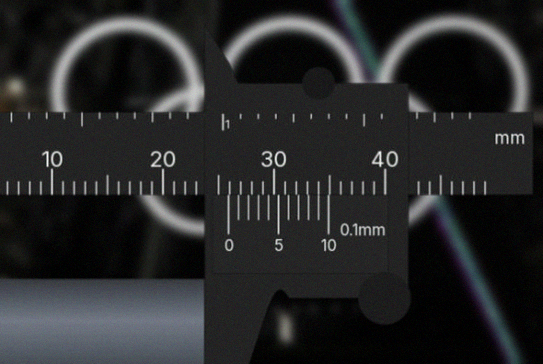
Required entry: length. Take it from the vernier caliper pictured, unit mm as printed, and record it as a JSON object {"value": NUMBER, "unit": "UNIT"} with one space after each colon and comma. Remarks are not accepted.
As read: {"value": 25.9, "unit": "mm"}
